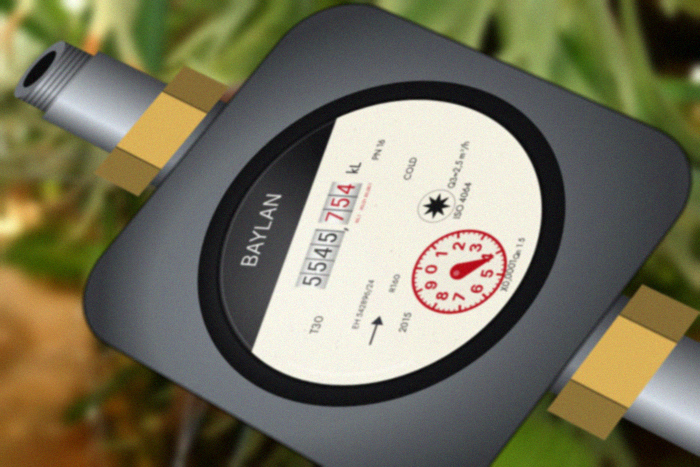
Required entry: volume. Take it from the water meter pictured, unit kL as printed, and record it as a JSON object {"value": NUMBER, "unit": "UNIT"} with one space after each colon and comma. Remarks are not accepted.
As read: {"value": 5545.7544, "unit": "kL"}
